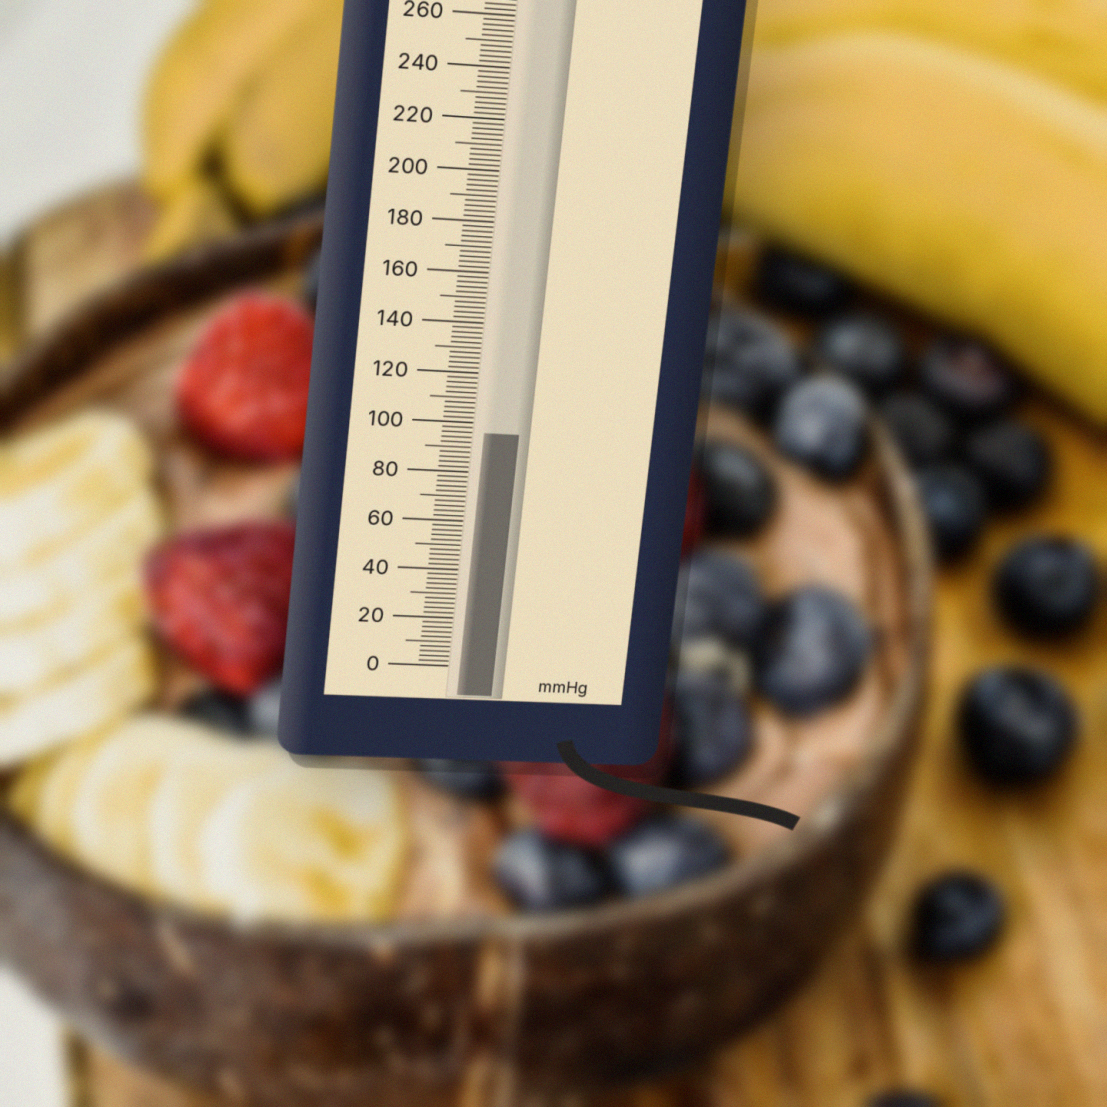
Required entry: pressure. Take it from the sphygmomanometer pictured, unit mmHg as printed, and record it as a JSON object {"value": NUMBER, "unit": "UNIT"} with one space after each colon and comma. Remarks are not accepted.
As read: {"value": 96, "unit": "mmHg"}
